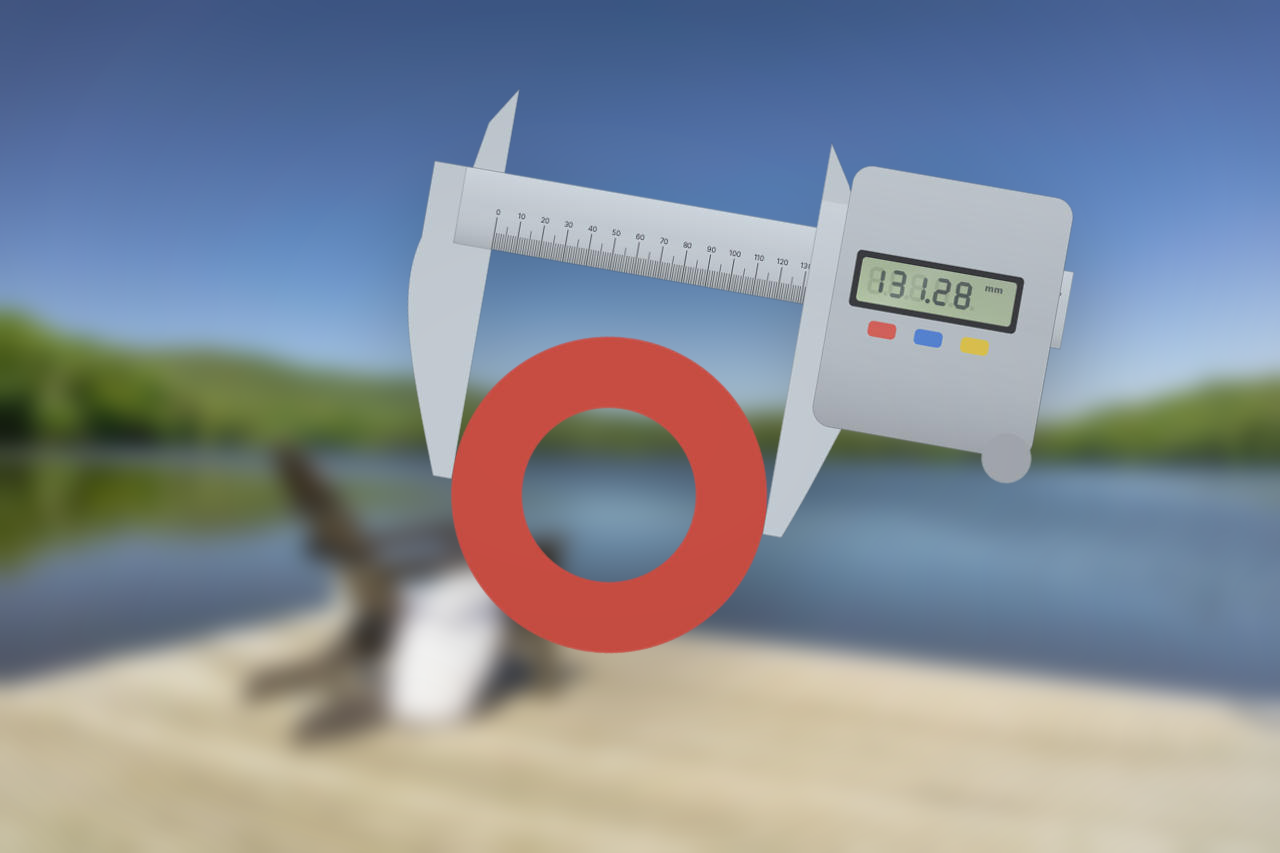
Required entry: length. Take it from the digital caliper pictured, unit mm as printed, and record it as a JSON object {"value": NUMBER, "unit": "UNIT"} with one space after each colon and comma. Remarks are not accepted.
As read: {"value": 131.28, "unit": "mm"}
